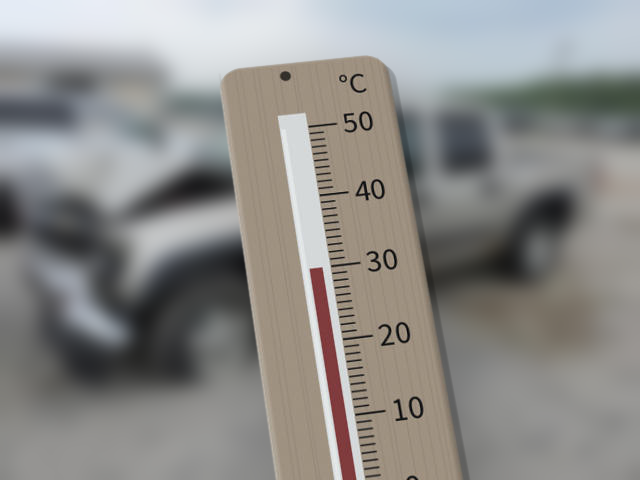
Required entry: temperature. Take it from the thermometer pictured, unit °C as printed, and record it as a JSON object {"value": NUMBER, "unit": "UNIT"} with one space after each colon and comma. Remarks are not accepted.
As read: {"value": 30, "unit": "°C"}
